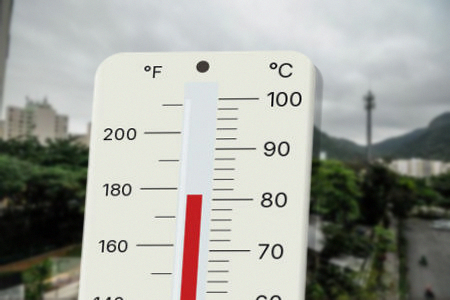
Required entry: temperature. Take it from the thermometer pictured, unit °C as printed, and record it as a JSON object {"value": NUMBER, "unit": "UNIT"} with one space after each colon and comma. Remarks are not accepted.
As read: {"value": 81, "unit": "°C"}
